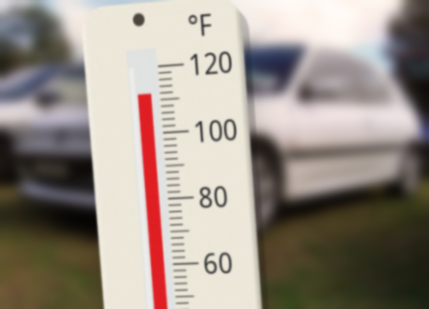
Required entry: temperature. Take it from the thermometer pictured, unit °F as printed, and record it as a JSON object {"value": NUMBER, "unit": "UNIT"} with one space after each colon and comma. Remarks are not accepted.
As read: {"value": 112, "unit": "°F"}
